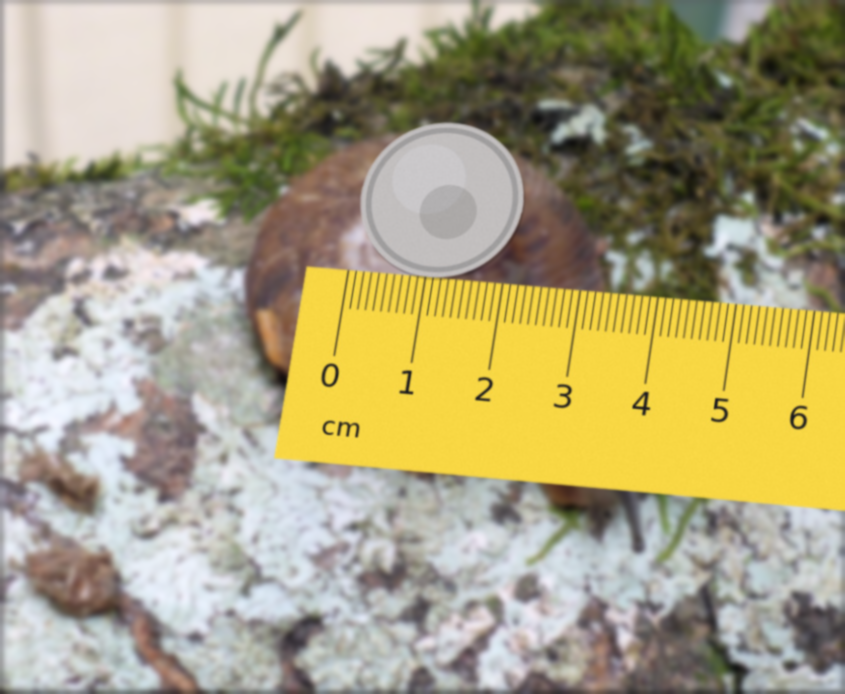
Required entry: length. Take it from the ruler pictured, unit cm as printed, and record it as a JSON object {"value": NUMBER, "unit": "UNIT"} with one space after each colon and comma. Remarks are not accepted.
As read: {"value": 2.1, "unit": "cm"}
